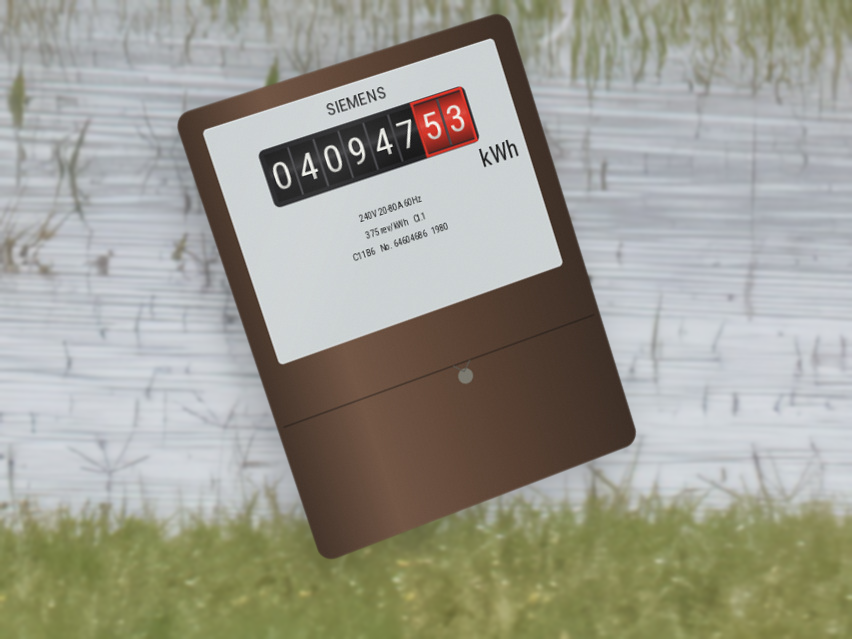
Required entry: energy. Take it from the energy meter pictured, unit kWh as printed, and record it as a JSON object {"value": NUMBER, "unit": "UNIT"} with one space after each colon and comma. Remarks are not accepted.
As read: {"value": 40947.53, "unit": "kWh"}
